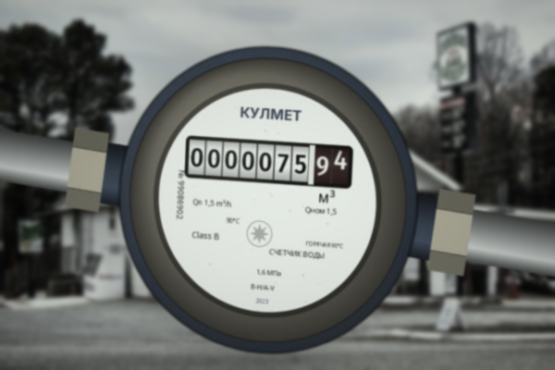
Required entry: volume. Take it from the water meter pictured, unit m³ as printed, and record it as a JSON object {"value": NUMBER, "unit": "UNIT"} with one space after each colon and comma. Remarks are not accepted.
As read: {"value": 75.94, "unit": "m³"}
